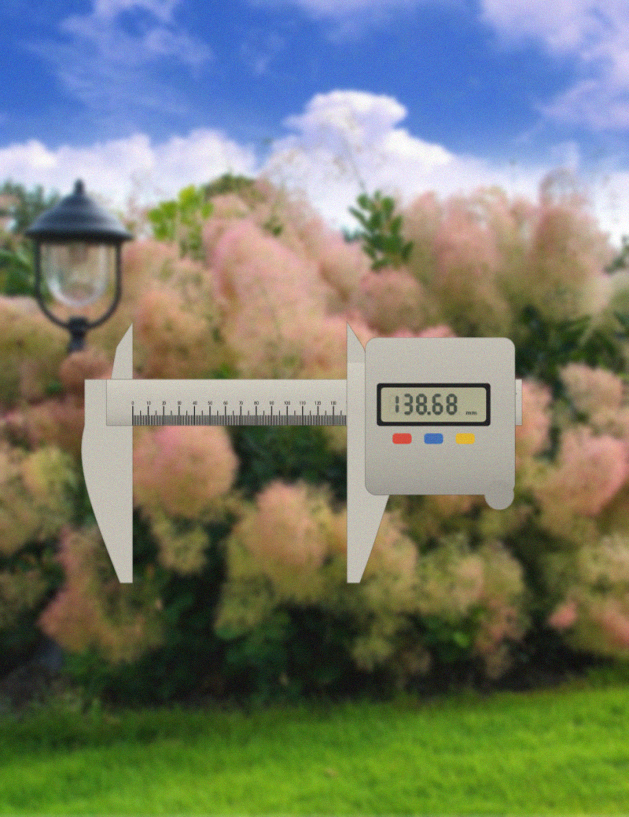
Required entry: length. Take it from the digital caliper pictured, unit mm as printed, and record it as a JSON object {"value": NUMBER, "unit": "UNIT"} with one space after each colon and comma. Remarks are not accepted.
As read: {"value": 138.68, "unit": "mm"}
